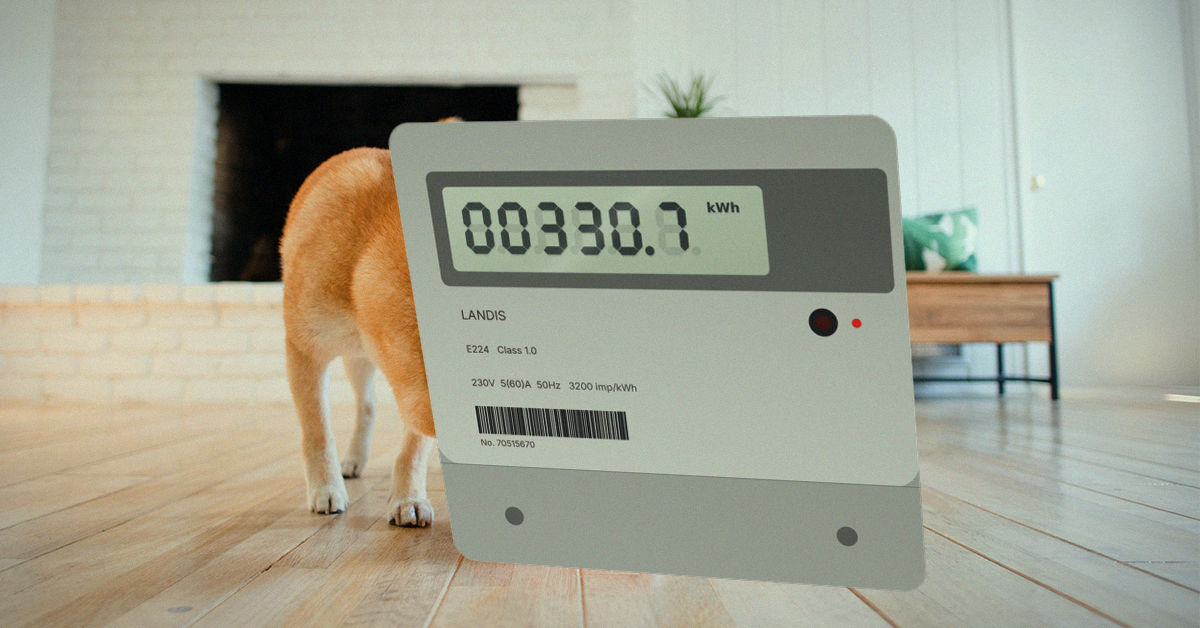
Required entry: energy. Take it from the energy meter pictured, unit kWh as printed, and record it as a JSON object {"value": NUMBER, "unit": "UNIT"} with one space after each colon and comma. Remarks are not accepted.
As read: {"value": 330.7, "unit": "kWh"}
